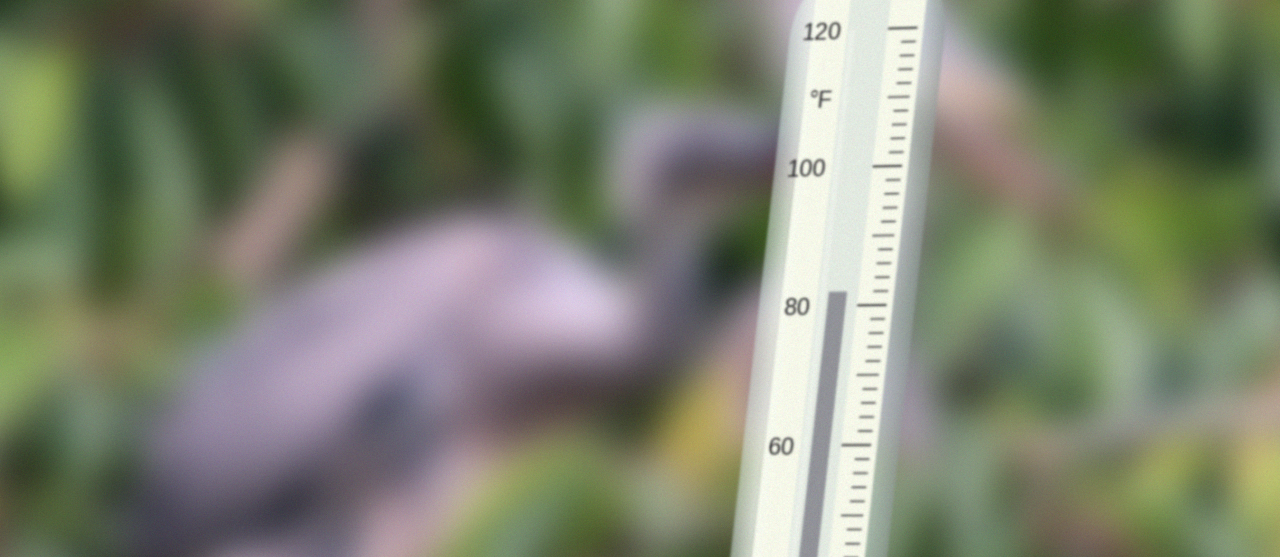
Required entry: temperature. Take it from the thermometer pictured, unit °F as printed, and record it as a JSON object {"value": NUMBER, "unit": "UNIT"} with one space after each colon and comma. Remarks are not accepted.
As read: {"value": 82, "unit": "°F"}
